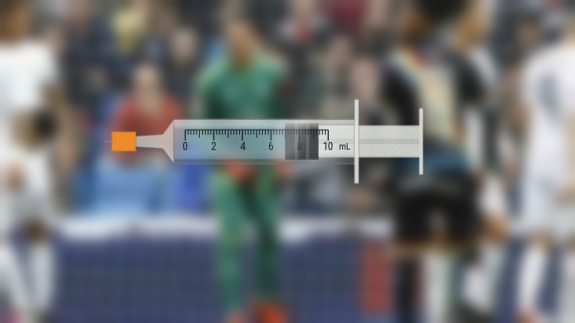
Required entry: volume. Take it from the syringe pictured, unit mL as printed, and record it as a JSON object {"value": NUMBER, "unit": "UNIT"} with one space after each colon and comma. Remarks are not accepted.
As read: {"value": 7, "unit": "mL"}
